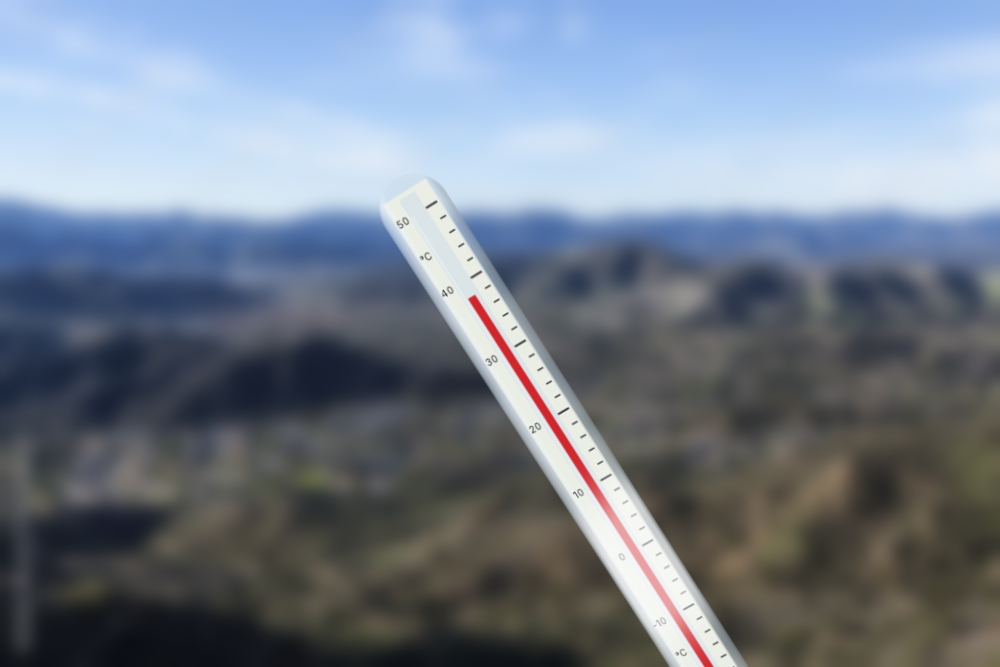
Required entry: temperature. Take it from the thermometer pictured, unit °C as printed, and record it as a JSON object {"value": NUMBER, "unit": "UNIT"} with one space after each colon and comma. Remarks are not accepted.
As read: {"value": 38, "unit": "°C"}
